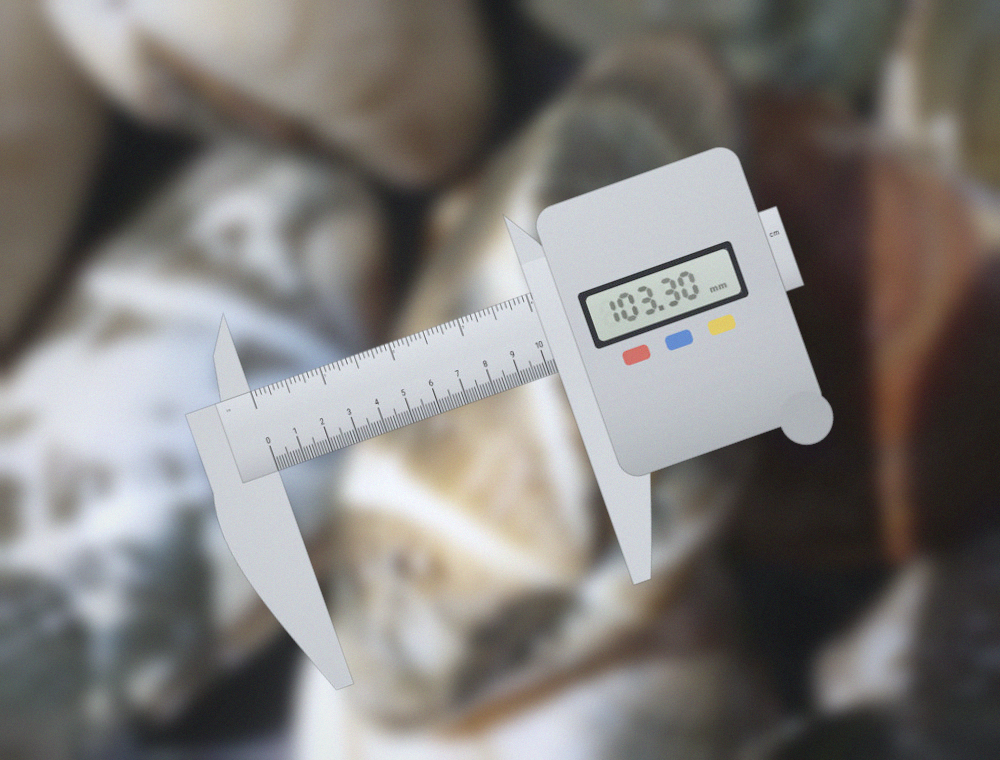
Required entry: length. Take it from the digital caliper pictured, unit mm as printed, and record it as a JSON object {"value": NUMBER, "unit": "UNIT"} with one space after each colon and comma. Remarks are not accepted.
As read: {"value": 103.30, "unit": "mm"}
